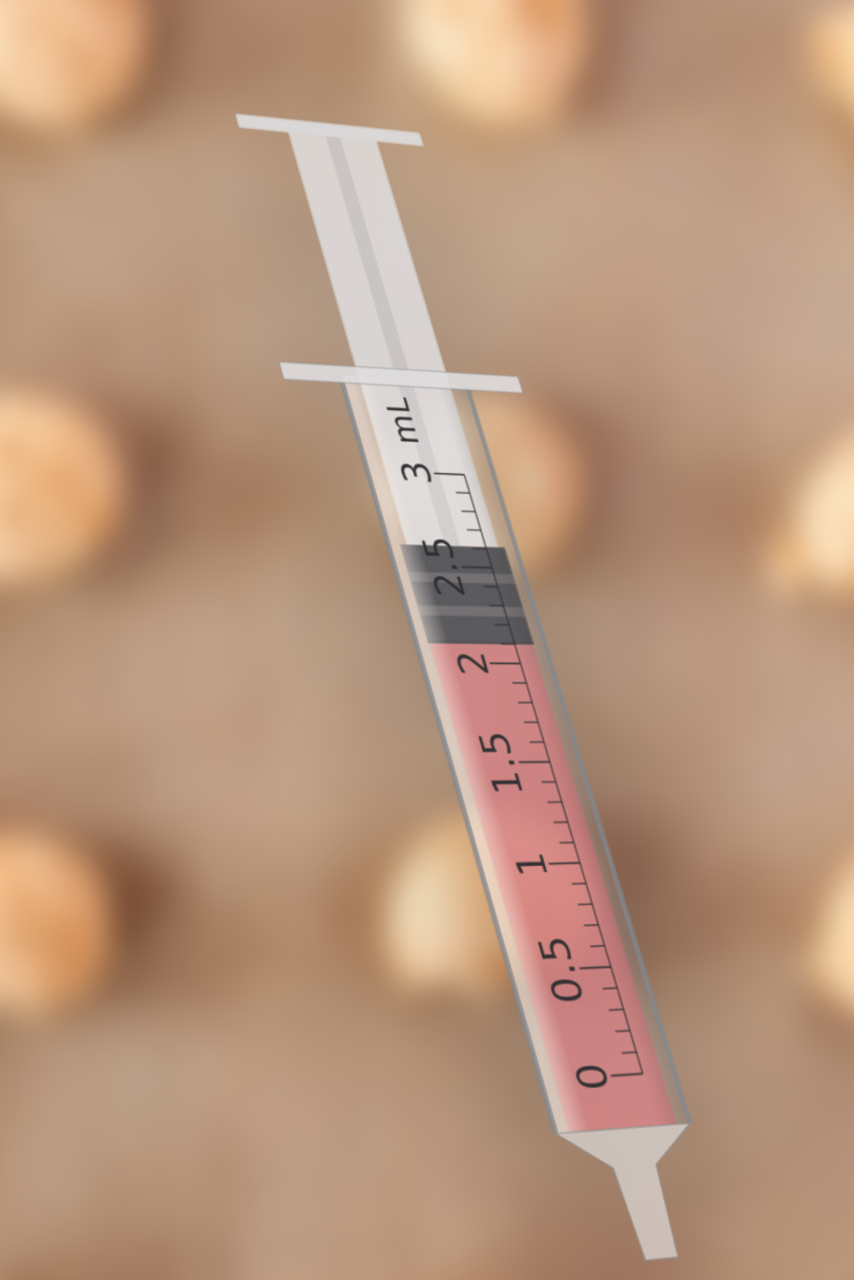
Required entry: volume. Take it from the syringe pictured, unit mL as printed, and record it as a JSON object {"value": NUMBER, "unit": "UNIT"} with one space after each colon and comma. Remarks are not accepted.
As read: {"value": 2.1, "unit": "mL"}
